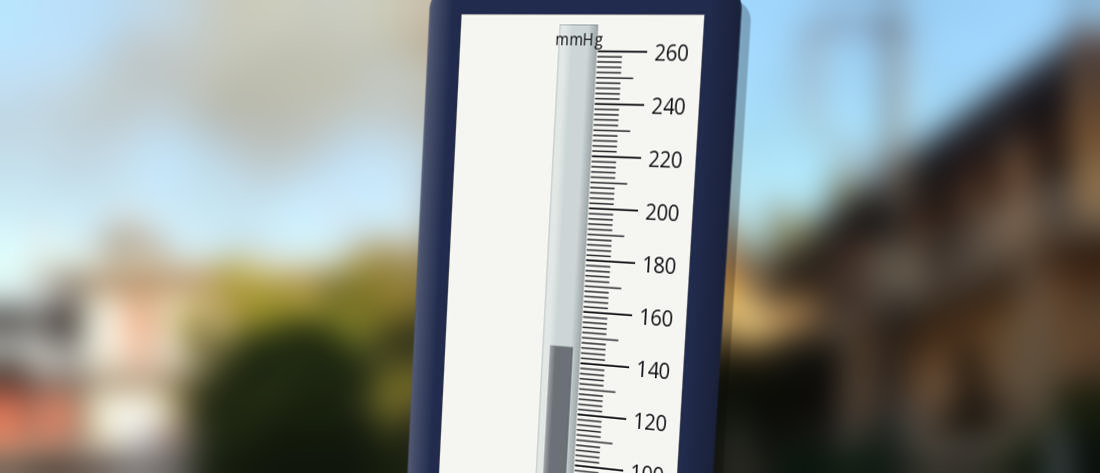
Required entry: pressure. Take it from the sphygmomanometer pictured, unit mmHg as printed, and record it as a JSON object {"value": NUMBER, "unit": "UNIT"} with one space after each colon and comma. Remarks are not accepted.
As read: {"value": 146, "unit": "mmHg"}
